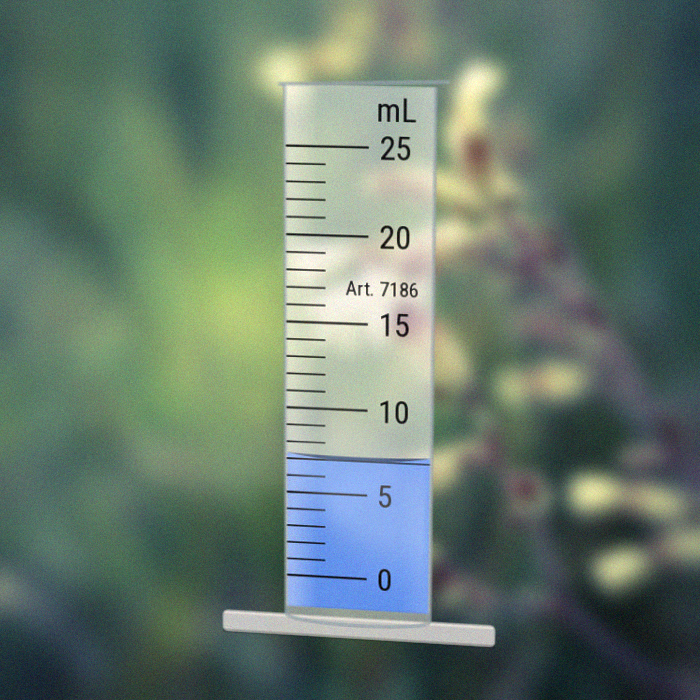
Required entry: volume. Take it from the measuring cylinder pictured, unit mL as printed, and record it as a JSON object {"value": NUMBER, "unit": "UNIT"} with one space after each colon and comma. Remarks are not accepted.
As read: {"value": 7, "unit": "mL"}
